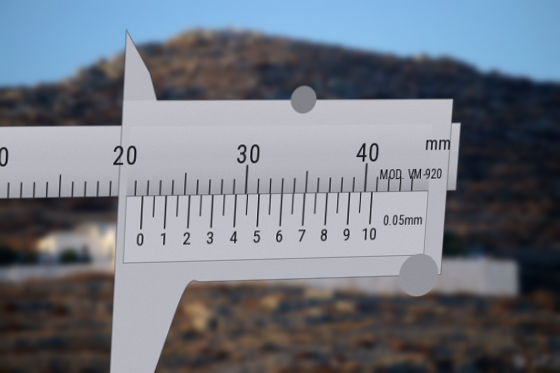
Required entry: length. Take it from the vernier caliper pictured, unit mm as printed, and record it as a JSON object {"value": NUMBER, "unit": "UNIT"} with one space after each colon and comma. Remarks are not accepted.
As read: {"value": 21.6, "unit": "mm"}
